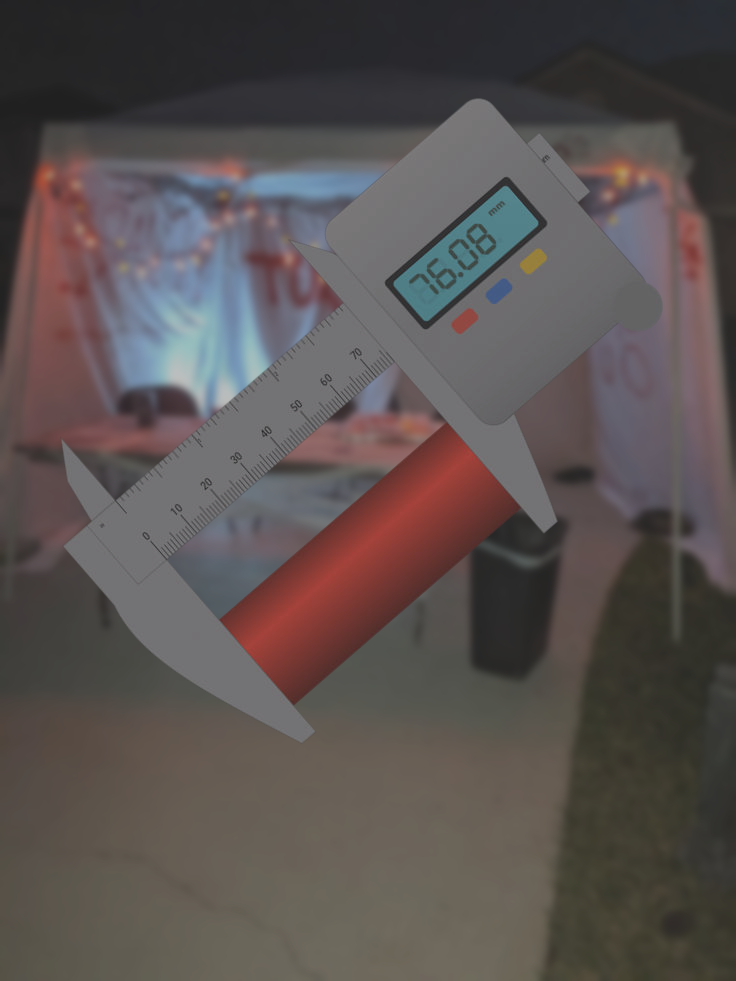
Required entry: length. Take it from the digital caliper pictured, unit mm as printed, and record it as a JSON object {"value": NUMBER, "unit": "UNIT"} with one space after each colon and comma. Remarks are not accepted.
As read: {"value": 76.08, "unit": "mm"}
